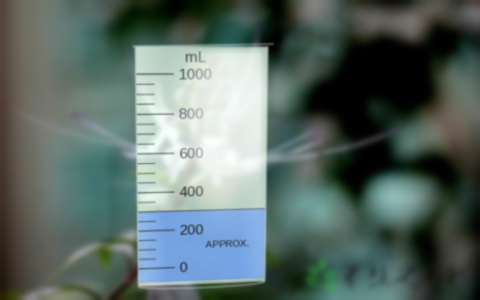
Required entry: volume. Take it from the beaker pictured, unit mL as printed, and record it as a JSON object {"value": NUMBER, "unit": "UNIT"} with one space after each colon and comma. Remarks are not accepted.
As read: {"value": 300, "unit": "mL"}
